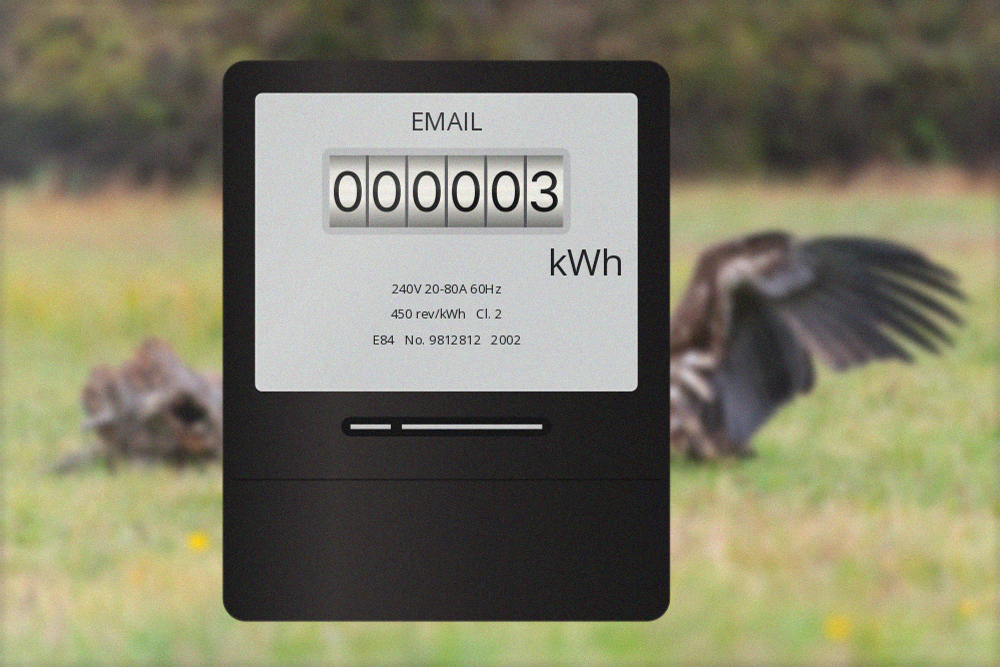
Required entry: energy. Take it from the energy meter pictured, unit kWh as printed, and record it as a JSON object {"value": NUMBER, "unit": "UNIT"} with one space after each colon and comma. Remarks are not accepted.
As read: {"value": 3, "unit": "kWh"}
